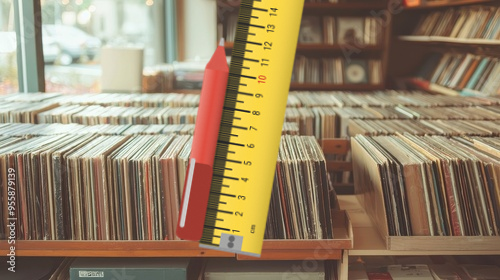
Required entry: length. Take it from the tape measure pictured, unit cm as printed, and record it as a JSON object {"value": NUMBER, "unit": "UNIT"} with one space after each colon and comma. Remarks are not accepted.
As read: {"value": 12, "unit": "cm"}
